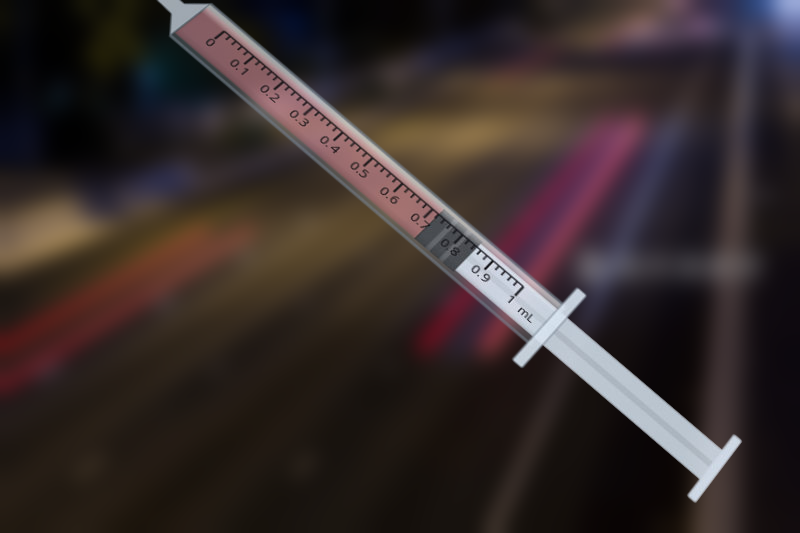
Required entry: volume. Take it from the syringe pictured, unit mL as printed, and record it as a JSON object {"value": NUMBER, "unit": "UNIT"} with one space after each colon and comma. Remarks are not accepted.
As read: {"value": 0.72, "unit": "mL"}
